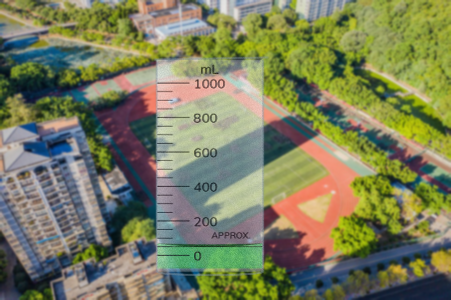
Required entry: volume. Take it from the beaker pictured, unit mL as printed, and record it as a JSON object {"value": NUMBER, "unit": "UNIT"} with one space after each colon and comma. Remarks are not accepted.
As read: {"value": 50, "unit": "mL"}
